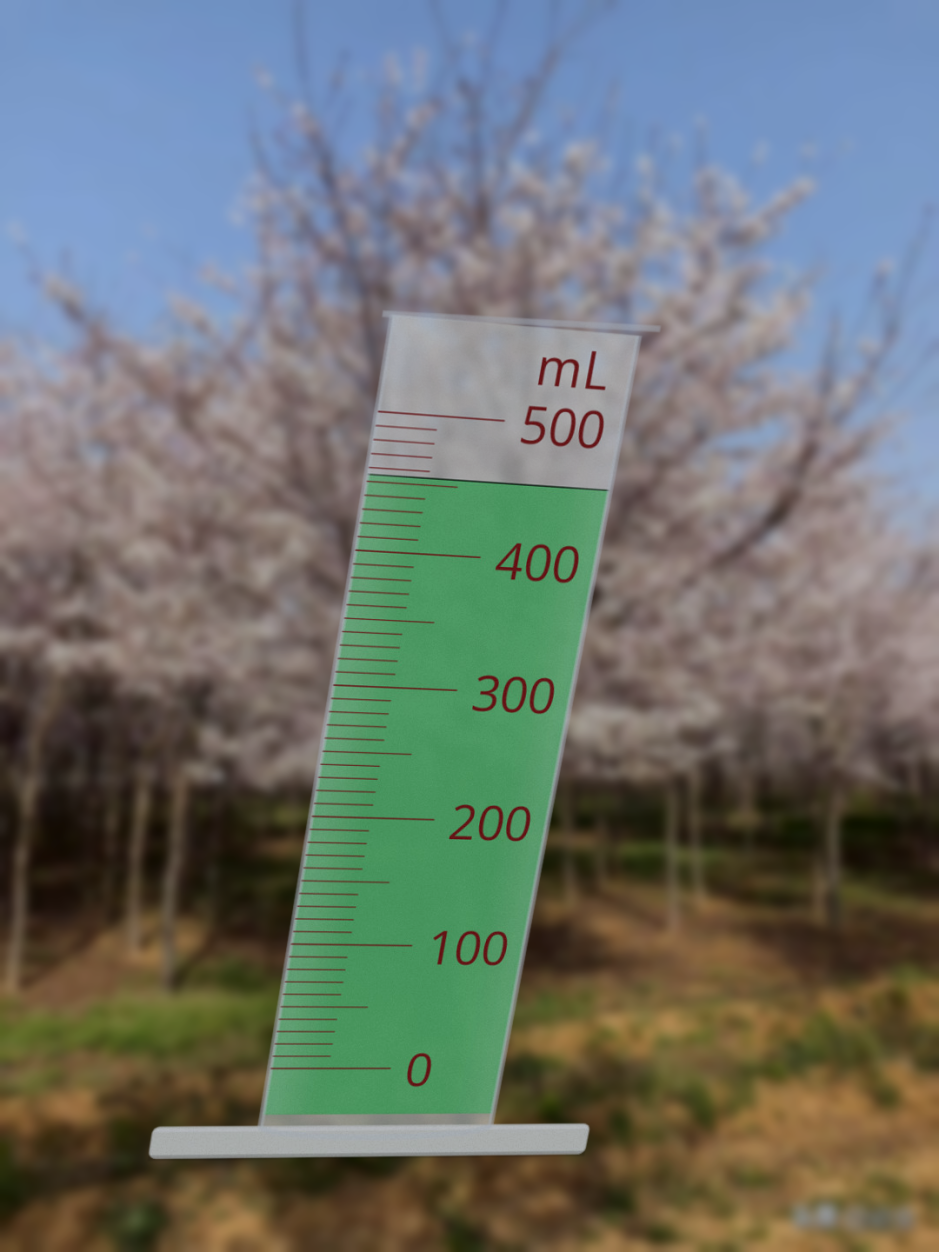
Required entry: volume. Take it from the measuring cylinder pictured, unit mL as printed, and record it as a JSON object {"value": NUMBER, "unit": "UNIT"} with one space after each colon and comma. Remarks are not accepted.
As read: {"value": 455, "unit": "mL"}
